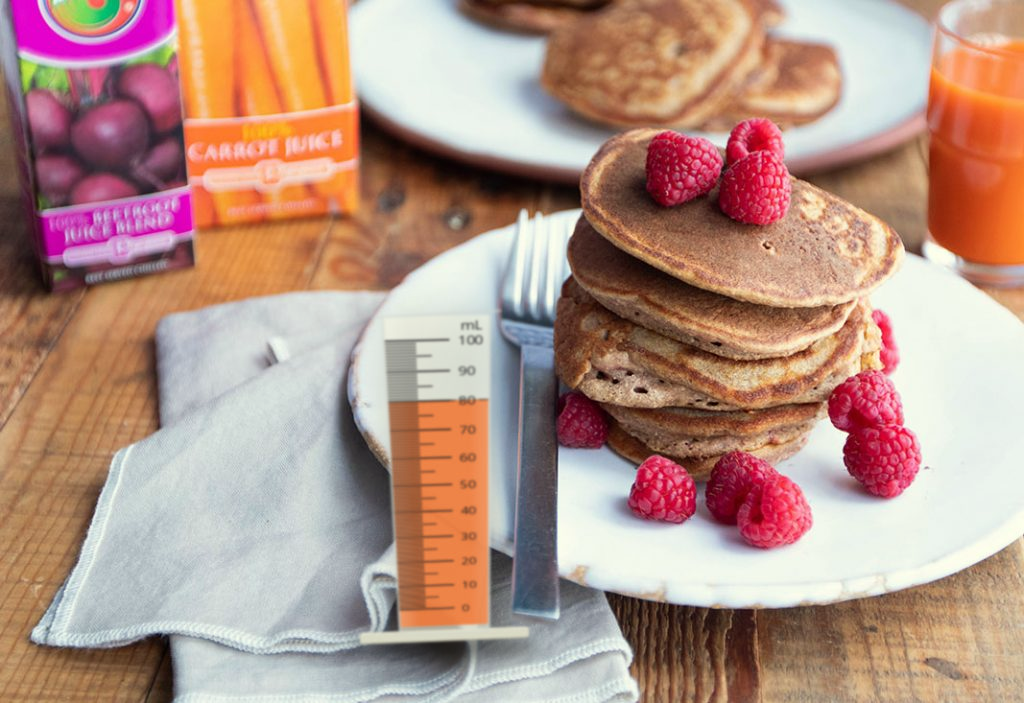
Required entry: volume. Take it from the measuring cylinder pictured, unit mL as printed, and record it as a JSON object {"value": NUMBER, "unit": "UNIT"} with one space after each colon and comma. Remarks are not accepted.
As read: {"value": 80, "unit": "mL"}
